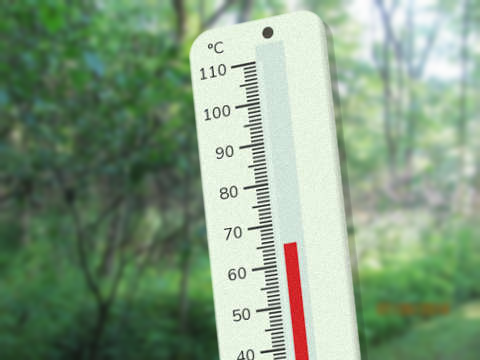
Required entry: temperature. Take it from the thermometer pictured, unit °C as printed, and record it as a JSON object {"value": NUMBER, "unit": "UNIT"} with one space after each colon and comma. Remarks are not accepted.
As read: {"value": 65, "unit": "°C"}
